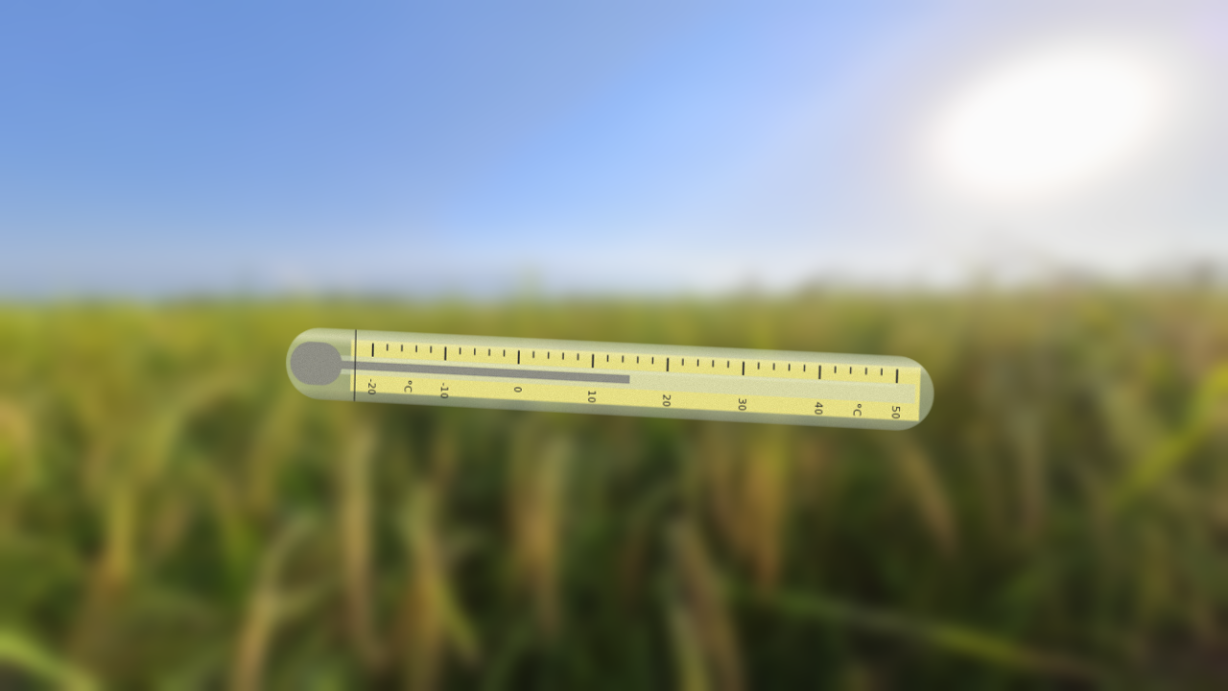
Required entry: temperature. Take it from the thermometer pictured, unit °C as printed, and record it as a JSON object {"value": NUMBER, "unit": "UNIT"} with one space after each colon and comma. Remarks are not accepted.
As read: {"value": 15, "unit": "°C"}
